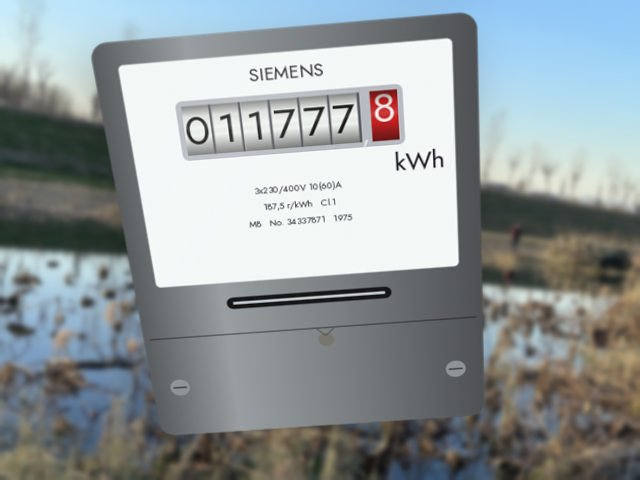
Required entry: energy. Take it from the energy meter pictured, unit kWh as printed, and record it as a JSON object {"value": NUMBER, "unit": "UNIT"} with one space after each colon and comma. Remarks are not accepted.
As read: {"value": 11777.8, "unit": "kWh"}
